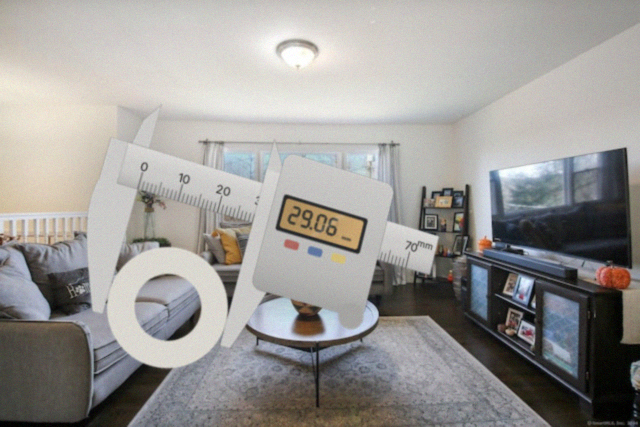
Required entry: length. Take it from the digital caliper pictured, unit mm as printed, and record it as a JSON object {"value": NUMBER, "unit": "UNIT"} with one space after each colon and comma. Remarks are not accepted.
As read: {"value": 29.06, "unit": "mm"}
